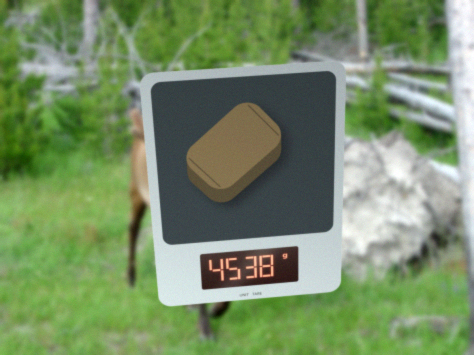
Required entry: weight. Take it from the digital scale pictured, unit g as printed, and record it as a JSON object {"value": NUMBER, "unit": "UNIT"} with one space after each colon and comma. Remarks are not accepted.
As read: {"value": 4538, "unit": "g"}
